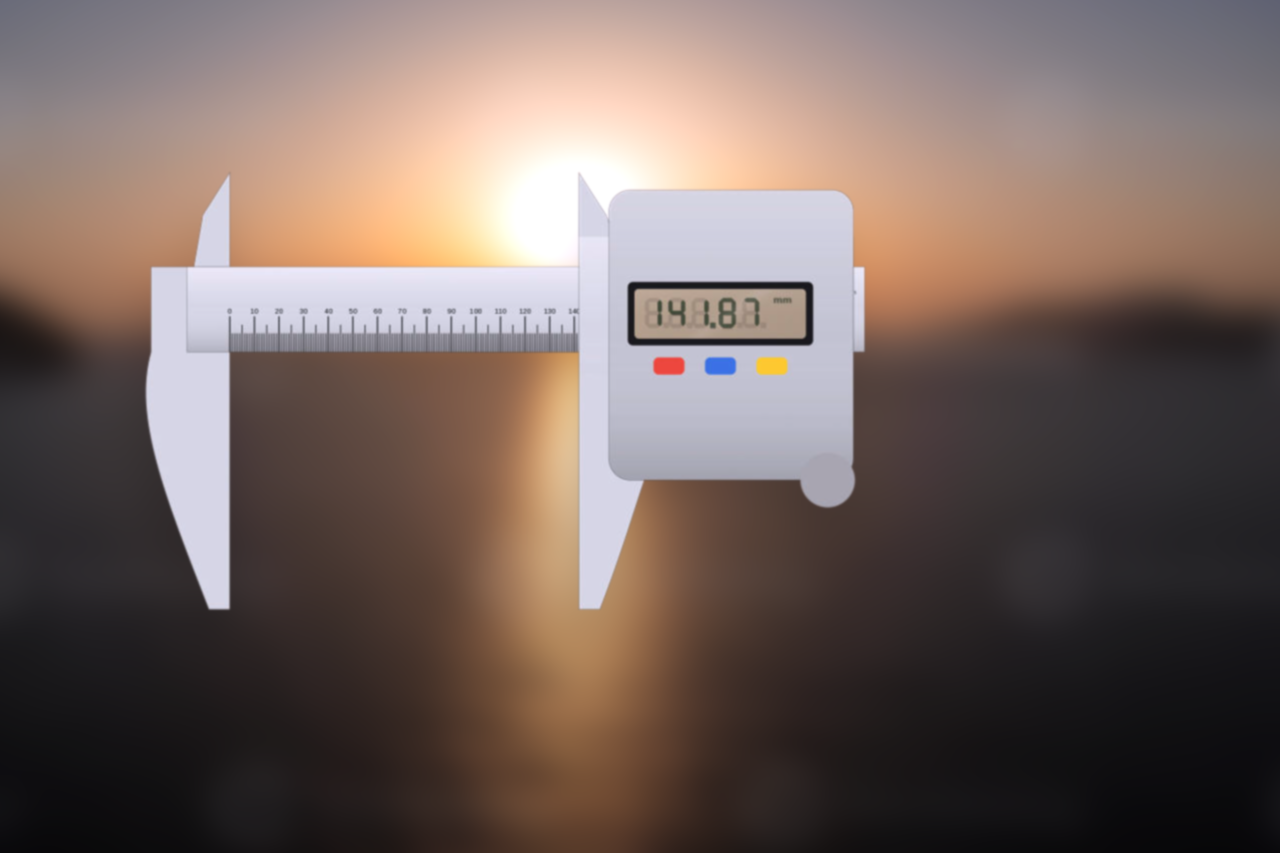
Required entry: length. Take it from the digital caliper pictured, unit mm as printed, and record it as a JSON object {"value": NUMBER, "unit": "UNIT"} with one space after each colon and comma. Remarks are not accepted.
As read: {"value": 141.87, "unit": "mm"}
